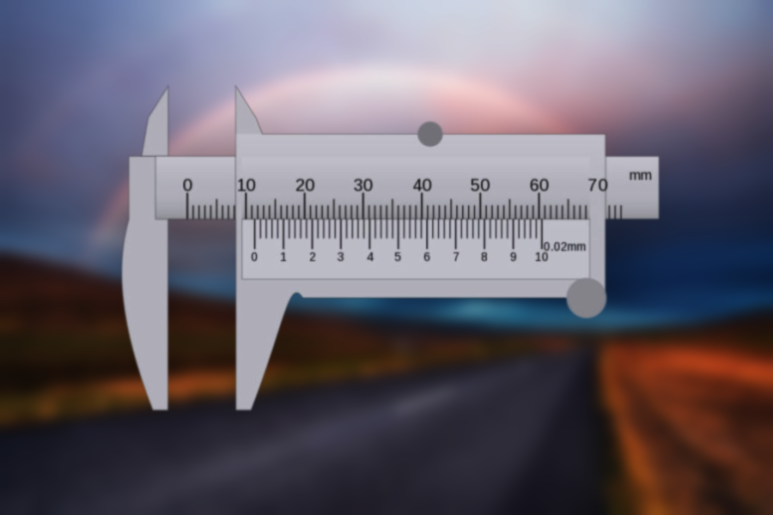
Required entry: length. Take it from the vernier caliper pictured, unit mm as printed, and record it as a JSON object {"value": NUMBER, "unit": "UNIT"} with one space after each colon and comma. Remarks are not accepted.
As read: {"value": 11.5, "unit": "mm"}
